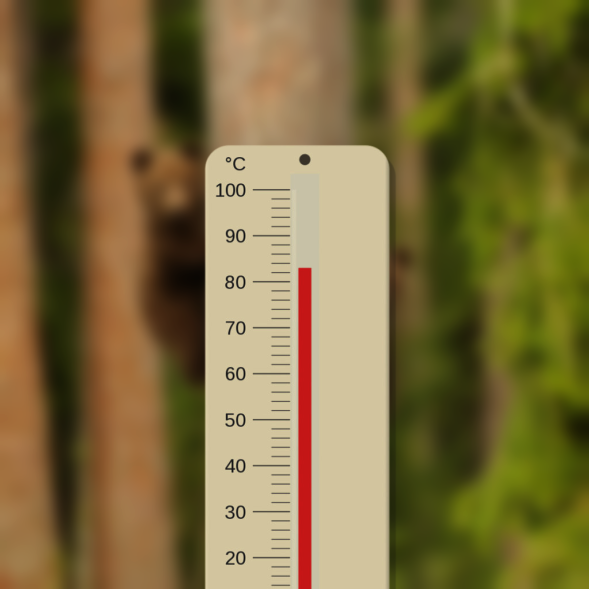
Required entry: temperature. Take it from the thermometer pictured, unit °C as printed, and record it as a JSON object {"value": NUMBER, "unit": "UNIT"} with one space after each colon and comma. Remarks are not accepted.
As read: {"value": 83, "unit": "°C"}
